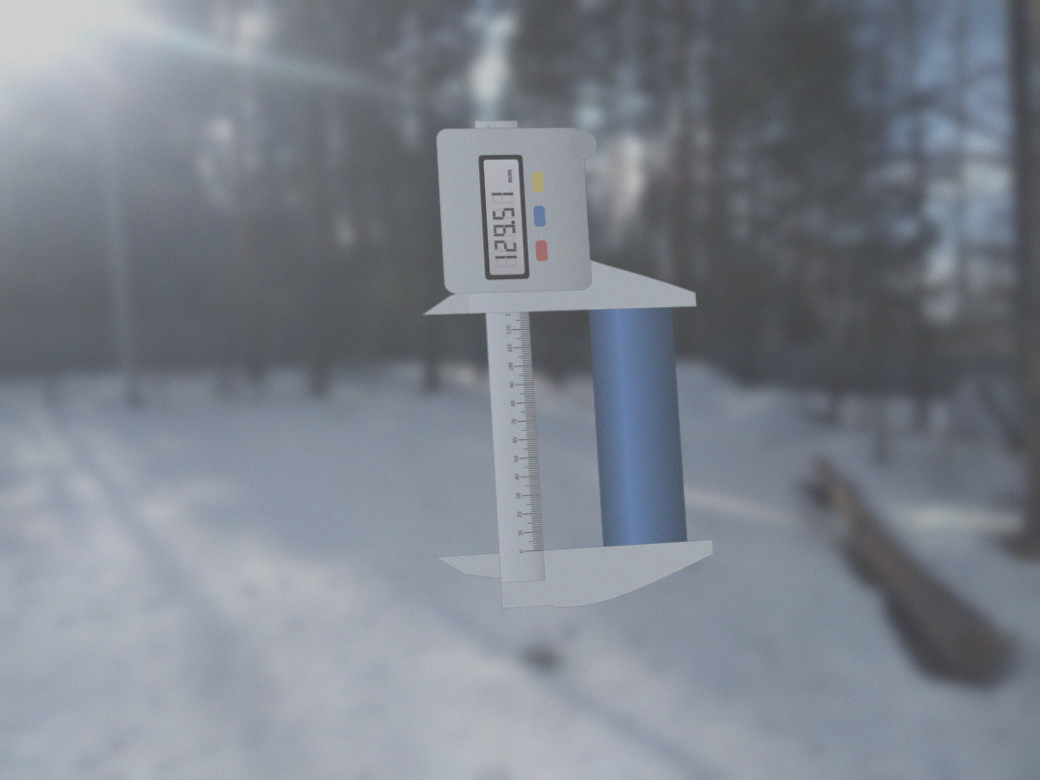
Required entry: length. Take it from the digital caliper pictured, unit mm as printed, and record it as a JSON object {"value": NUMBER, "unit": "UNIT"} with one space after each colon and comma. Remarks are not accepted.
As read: {"value": 129.51, "unit": "mm"}
